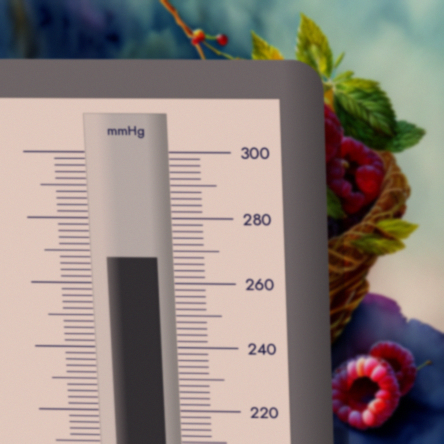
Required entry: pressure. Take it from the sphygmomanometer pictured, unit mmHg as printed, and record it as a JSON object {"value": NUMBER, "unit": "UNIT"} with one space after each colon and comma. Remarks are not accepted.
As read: {"value": 268, "unit": "mmHg"}
